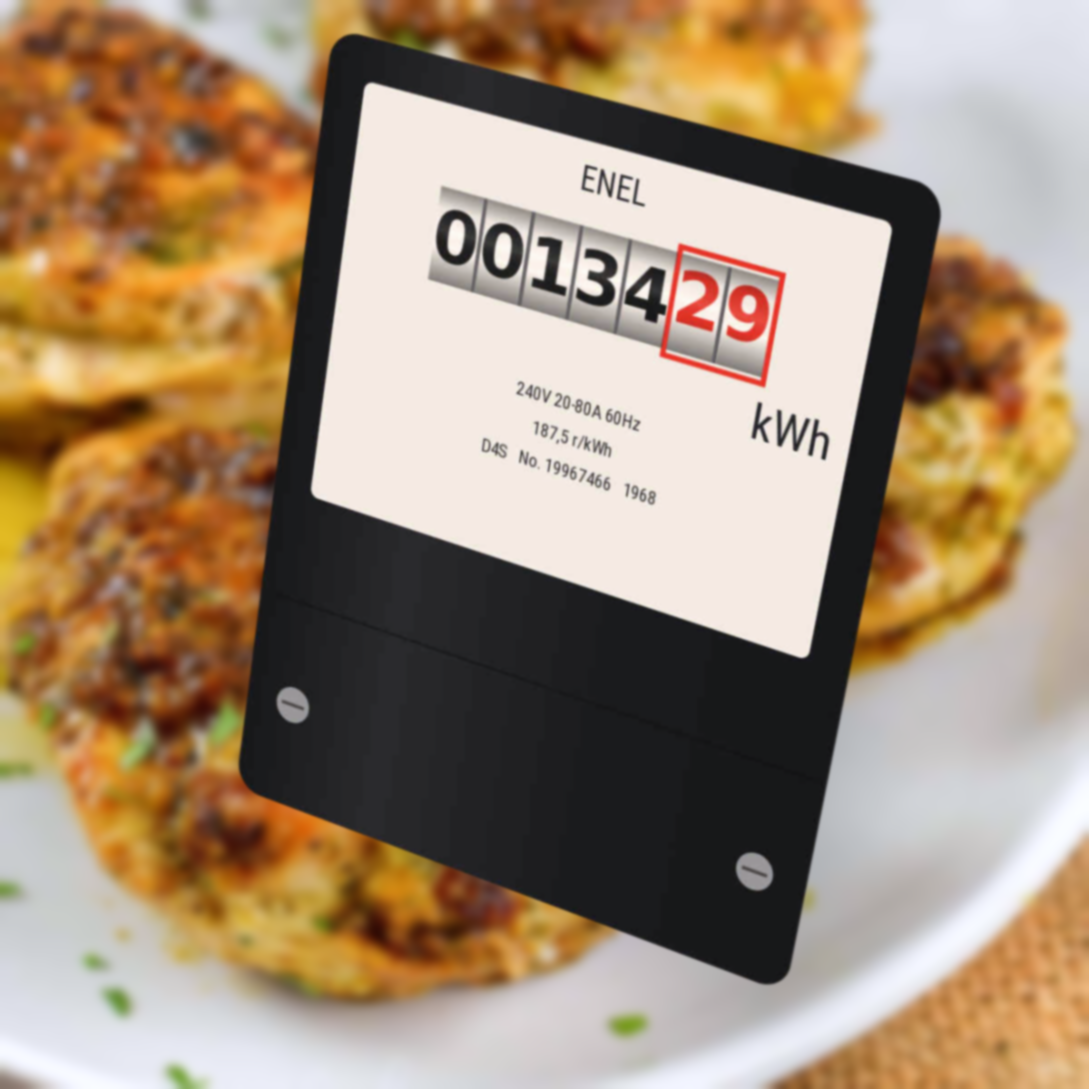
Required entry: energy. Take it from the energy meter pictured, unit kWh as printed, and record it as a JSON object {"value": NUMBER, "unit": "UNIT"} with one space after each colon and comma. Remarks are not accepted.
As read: {"value": 134.29, "unit": "kWh"}
